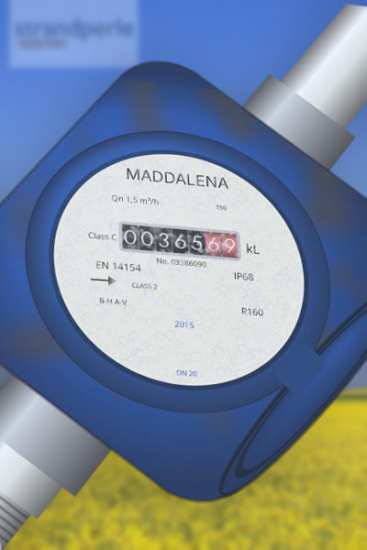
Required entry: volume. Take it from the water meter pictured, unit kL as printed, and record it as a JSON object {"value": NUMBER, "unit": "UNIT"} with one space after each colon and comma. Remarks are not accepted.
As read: {"value": 365.69, "unit": "kL"}
